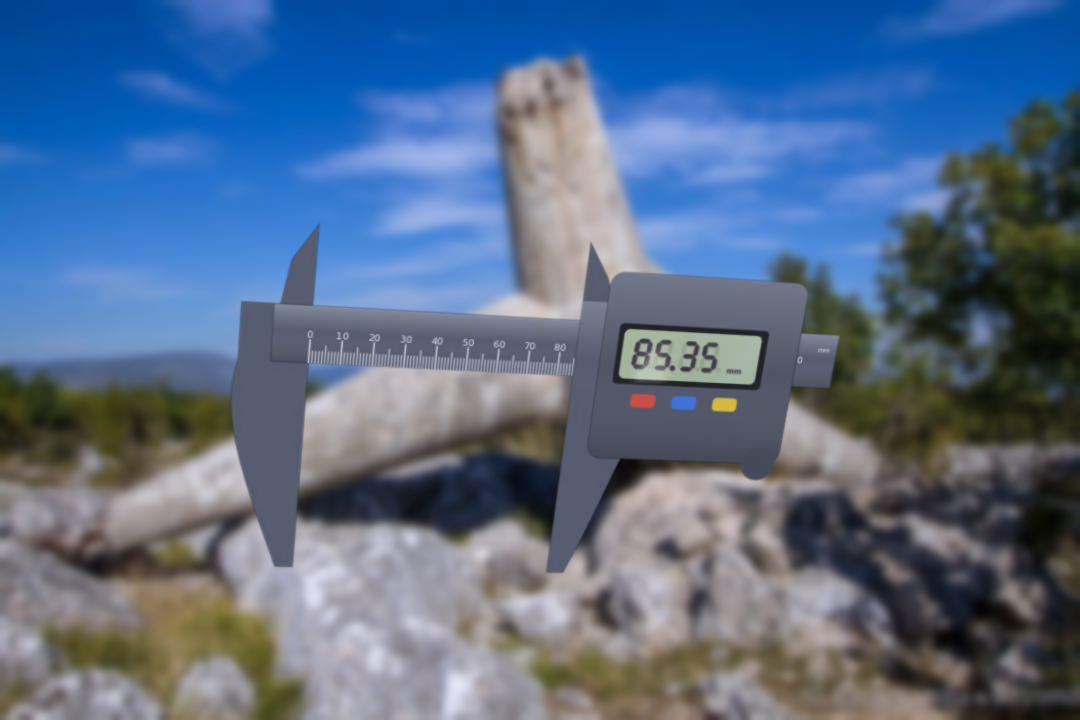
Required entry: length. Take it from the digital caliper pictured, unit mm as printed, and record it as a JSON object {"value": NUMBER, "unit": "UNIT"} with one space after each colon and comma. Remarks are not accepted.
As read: {"value": 85.35, "unit": "mm"}
